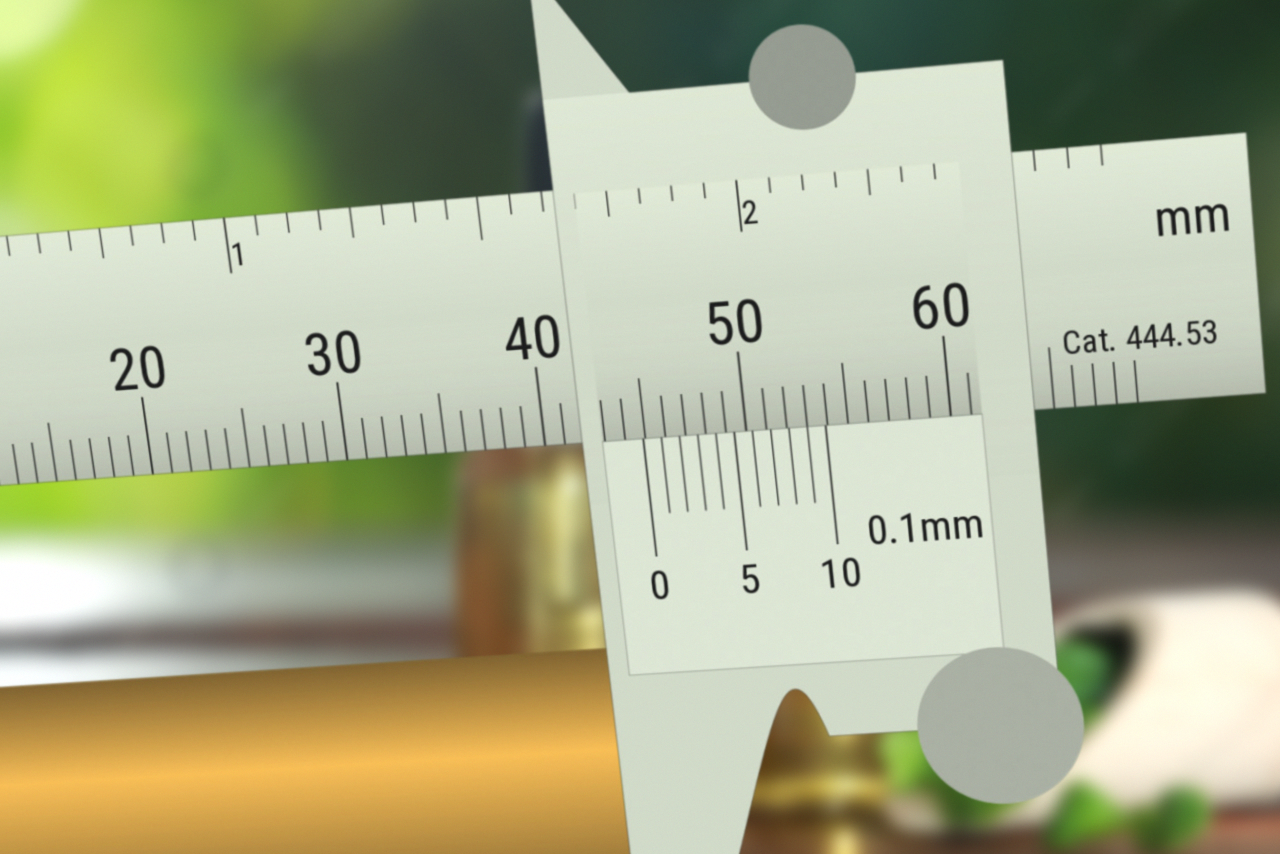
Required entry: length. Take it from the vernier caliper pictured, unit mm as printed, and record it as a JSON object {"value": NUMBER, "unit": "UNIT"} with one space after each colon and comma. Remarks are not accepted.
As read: {"value": 44.9, "unit": "mm"}
